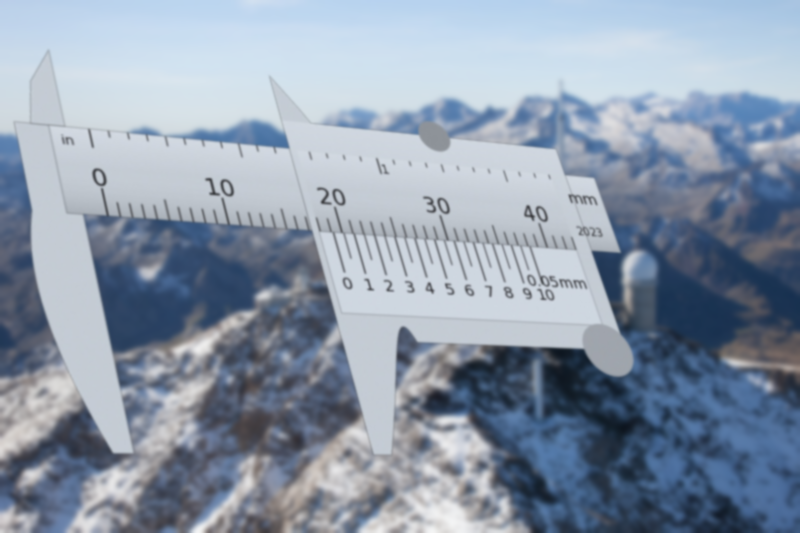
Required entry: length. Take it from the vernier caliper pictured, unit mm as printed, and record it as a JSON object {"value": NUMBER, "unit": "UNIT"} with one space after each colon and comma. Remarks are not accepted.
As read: {"value": 19.2, "unit": "mm"}
